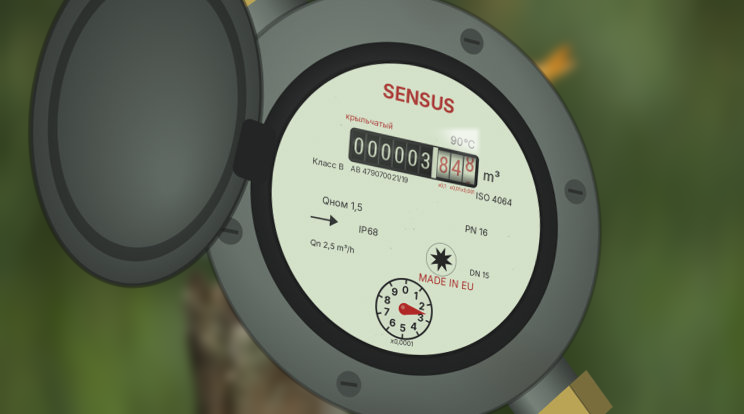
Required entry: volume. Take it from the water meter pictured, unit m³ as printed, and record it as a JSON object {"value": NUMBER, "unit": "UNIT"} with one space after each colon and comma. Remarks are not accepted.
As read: {"value": 3.8482, "unit": "m³"}
